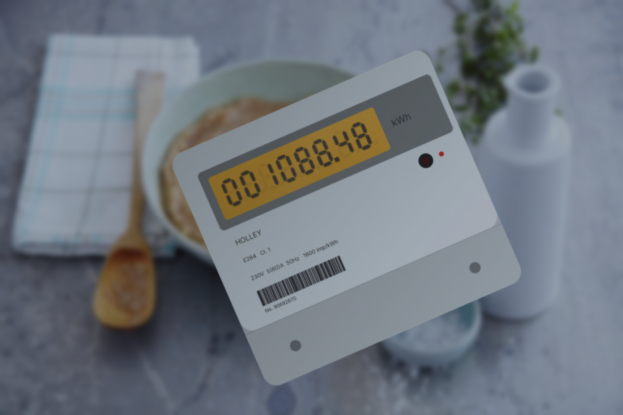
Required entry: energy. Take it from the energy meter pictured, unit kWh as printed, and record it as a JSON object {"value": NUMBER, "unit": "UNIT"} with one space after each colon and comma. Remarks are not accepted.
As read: {"value": 1088.48, "unit": "kWh"}
